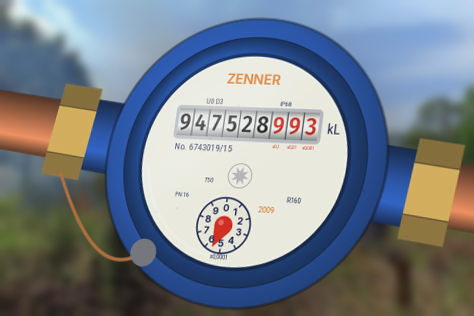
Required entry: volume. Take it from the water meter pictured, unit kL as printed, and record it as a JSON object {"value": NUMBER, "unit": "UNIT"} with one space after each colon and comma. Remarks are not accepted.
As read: {"value": 947528.9935, "unit": "kL"}
